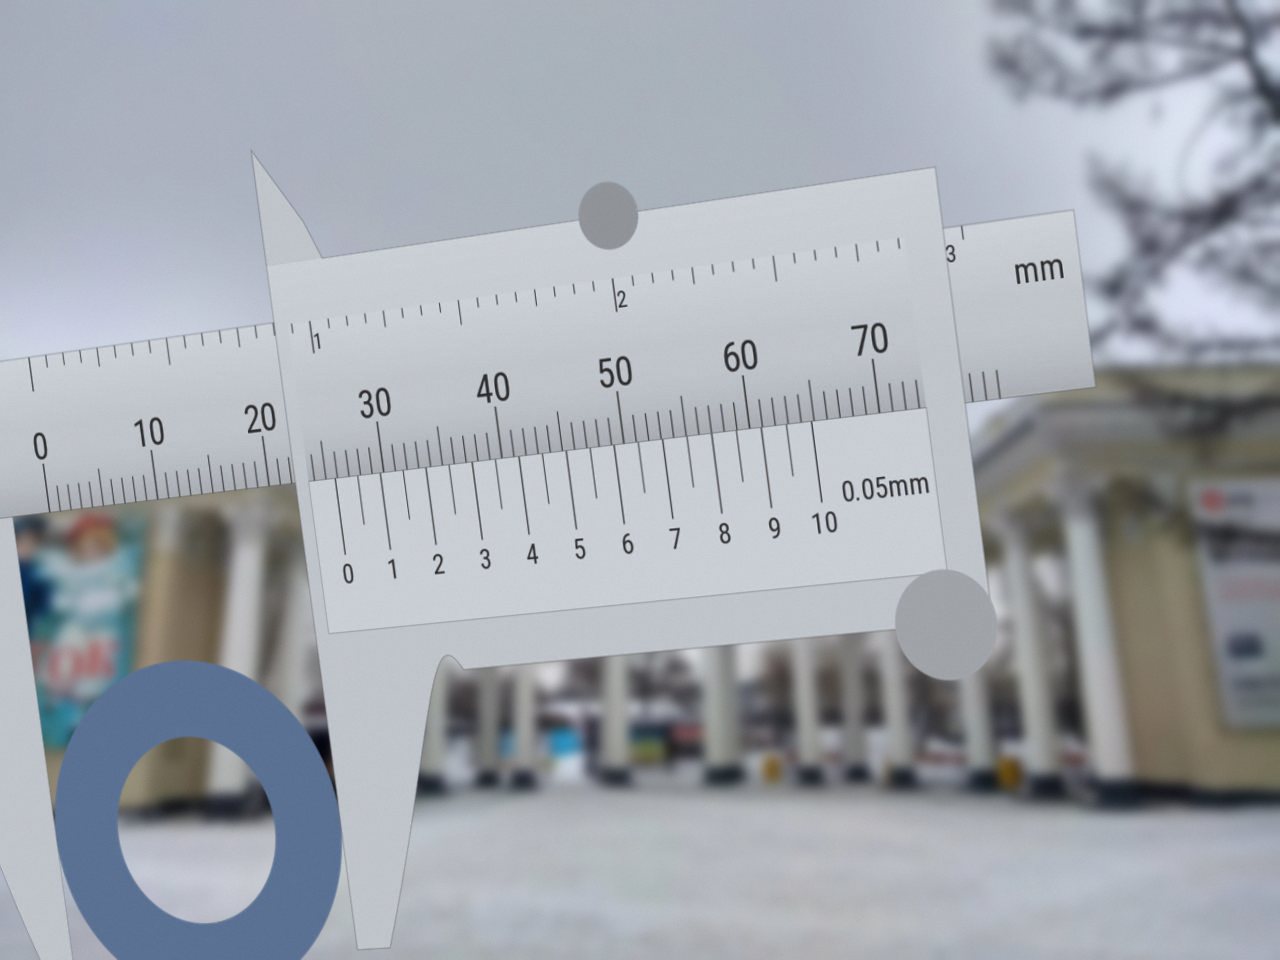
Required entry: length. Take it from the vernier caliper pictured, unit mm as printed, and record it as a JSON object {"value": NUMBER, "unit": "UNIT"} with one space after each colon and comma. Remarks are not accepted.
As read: {"value": 25.8, "unit": "mm"}
